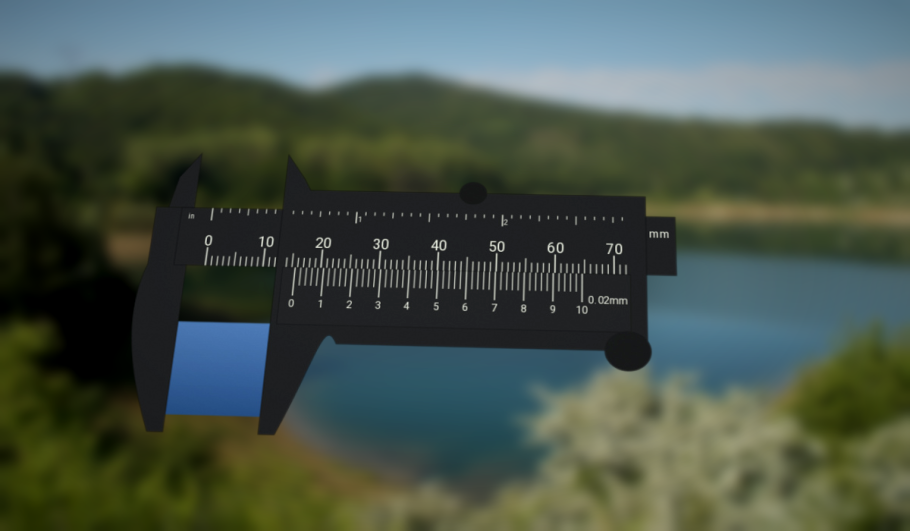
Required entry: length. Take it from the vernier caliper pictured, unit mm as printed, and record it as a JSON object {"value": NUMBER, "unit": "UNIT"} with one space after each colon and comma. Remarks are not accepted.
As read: {"value": 15.6, "unit": "mm"}
